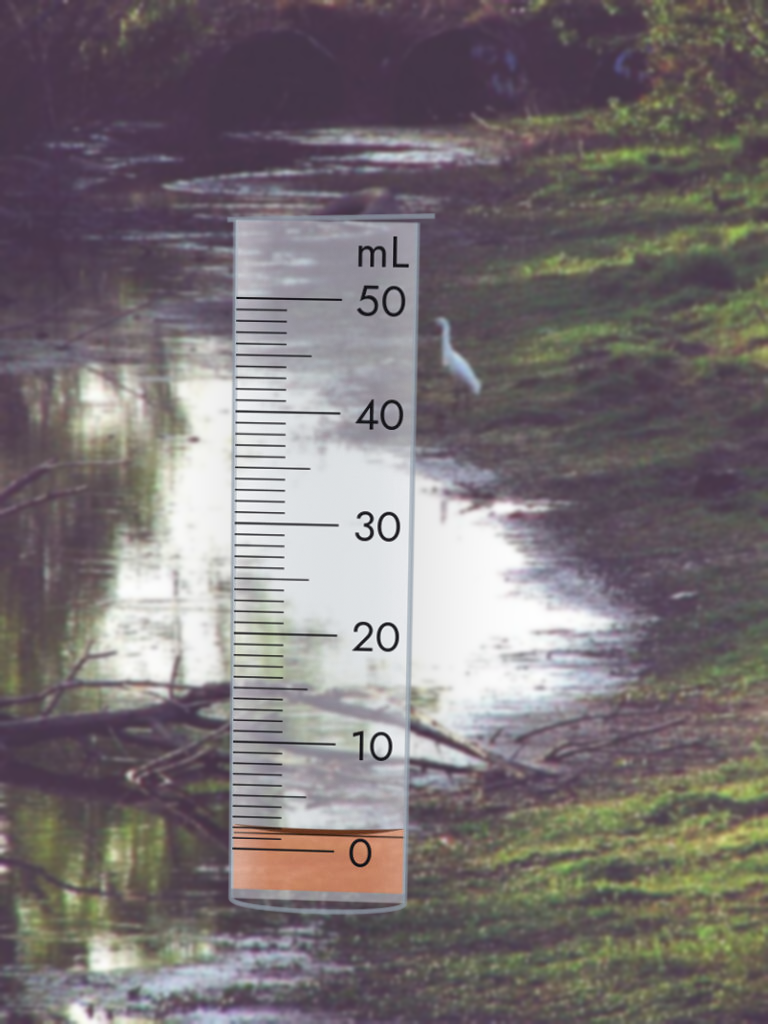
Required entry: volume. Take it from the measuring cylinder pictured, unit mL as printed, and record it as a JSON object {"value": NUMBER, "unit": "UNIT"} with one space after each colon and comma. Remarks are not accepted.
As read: {"value": 1.5, "unit": "mL"}
